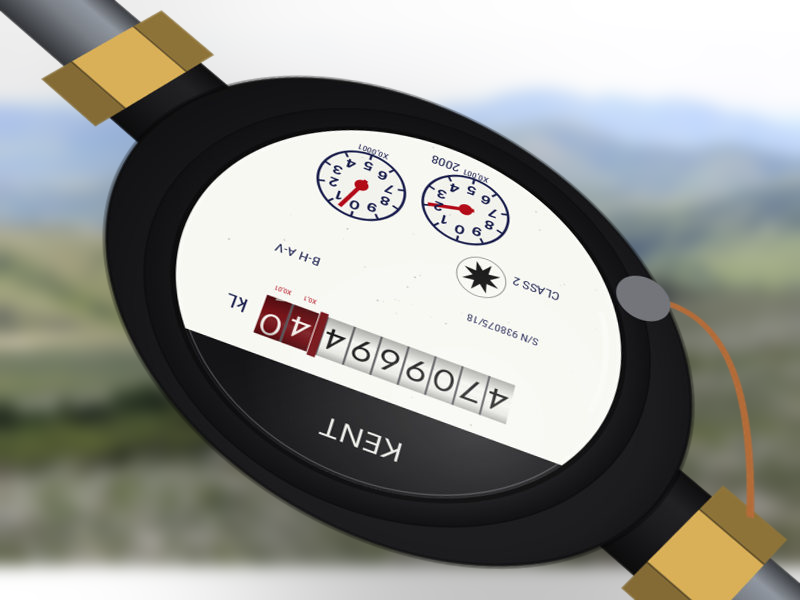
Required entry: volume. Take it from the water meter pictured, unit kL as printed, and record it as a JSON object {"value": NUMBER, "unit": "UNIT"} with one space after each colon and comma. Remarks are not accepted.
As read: {"value": 4709694.4020, "unit": "kL"}
